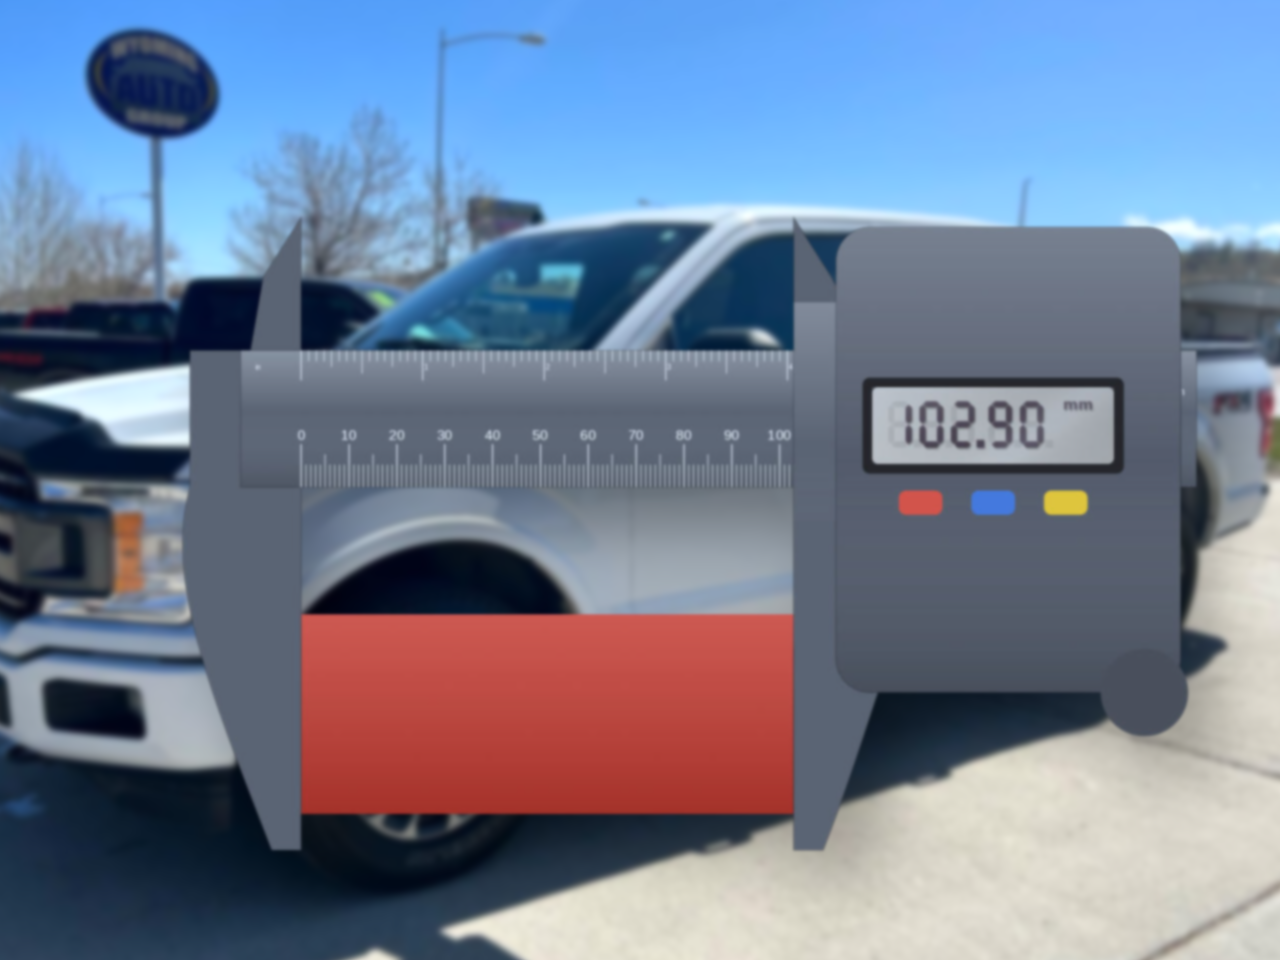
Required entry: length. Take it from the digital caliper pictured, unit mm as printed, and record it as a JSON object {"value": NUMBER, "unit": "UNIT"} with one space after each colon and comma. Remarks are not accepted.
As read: {"value": 102.90, "unit": "mm"}
